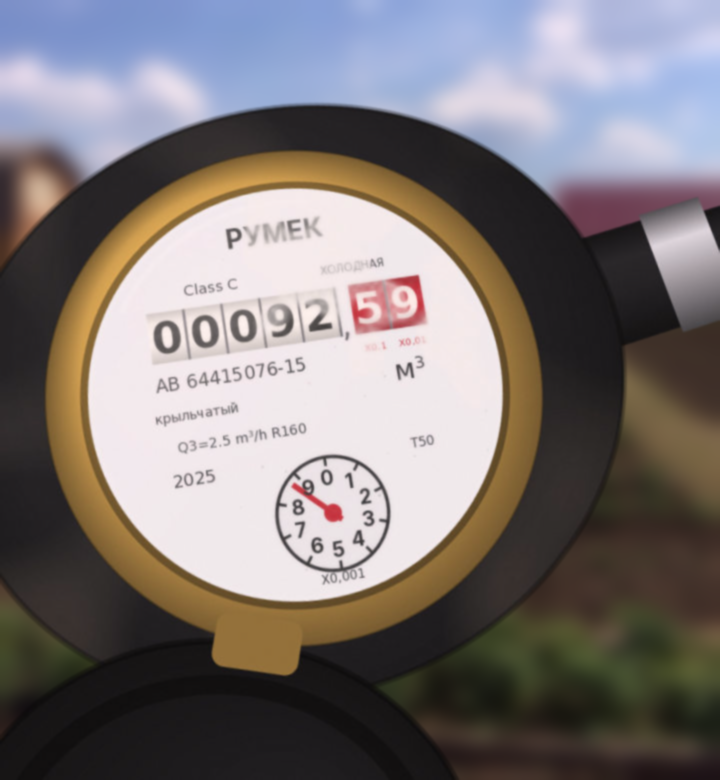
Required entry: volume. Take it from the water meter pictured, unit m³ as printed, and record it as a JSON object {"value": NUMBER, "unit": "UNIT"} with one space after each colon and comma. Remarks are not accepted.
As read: {"value": 92.598, "unit": "m³"}
